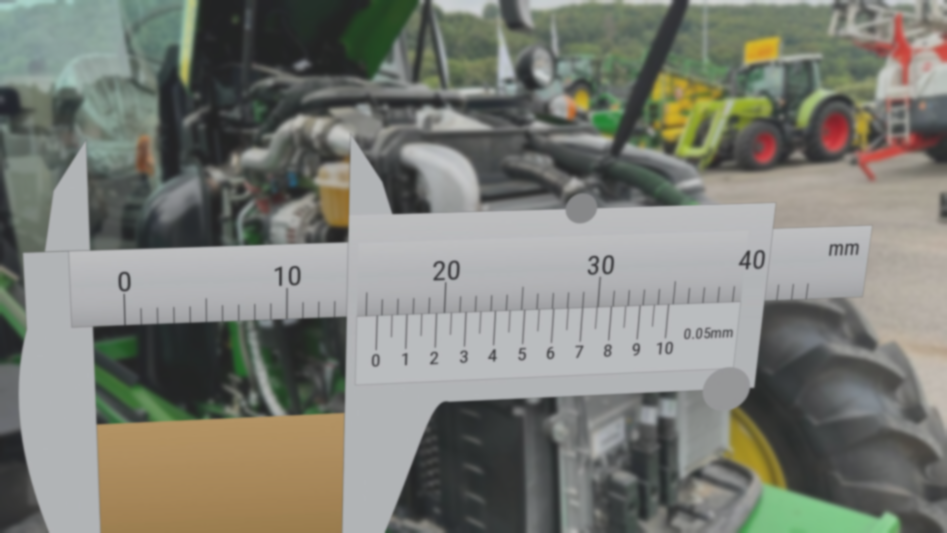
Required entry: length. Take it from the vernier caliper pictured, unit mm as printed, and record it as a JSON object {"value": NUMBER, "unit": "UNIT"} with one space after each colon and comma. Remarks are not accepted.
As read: {"value": 15.7, "unit": "mm"}
